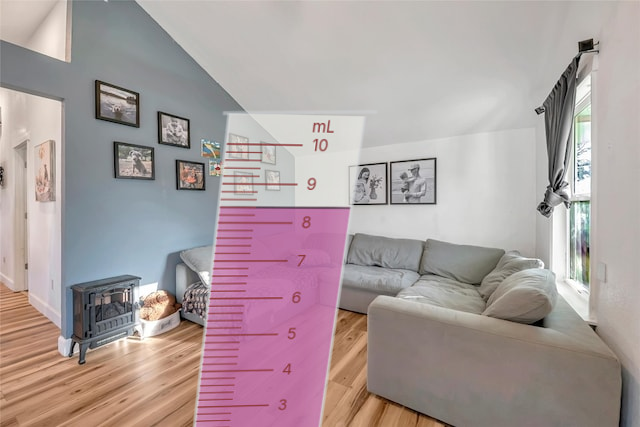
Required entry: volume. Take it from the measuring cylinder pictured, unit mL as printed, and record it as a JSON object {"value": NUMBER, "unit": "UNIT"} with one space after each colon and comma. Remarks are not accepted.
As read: {"value": 8.4, "unit": "mL"}
